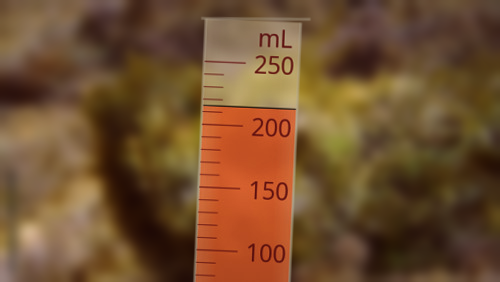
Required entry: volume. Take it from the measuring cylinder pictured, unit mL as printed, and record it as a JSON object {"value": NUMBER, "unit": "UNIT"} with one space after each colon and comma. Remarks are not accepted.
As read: {"value": 215, "unit": "mL"}
